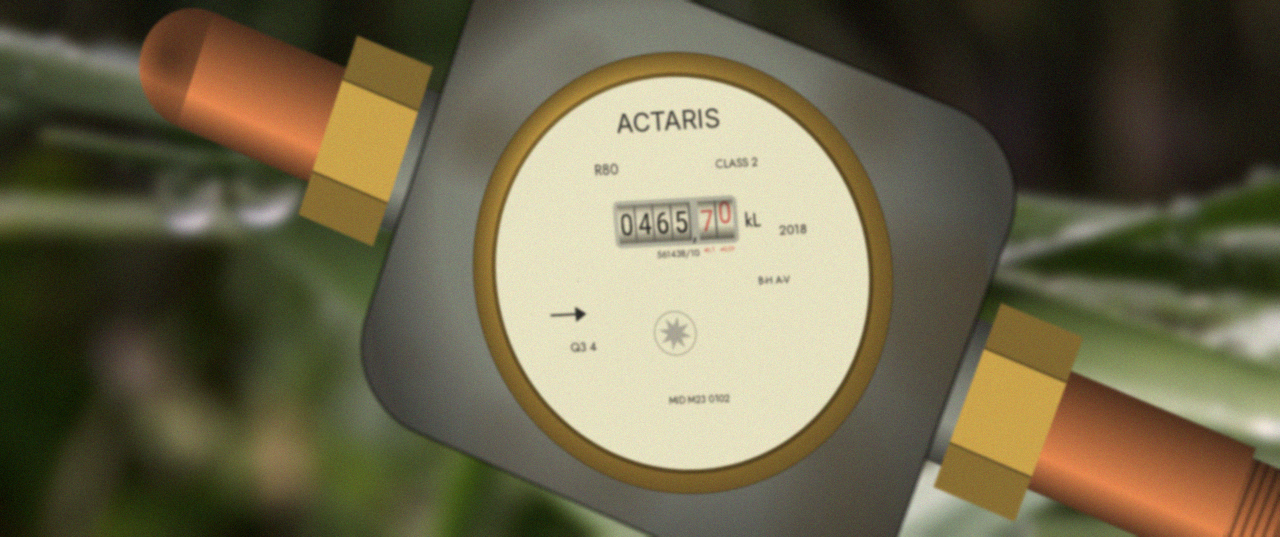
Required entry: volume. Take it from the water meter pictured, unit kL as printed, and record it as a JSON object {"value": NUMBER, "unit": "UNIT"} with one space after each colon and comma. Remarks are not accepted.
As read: {"value": 465.70, "unit": "kL"}
